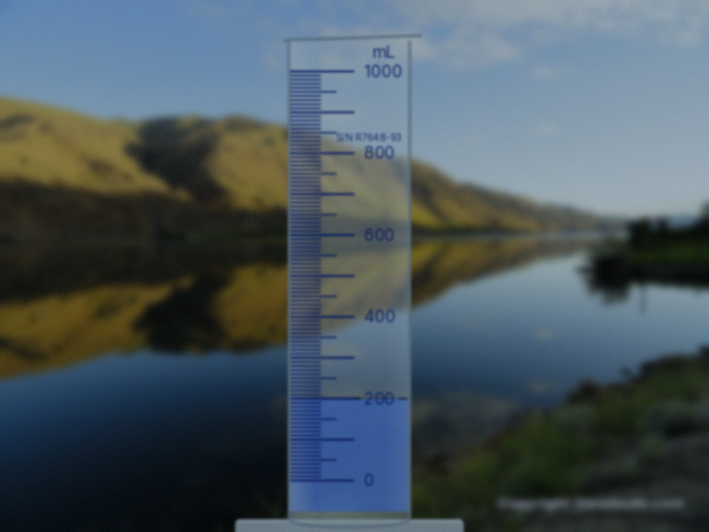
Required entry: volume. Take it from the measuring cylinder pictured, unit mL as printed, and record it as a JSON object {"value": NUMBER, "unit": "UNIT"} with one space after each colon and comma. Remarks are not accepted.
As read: {"value": 200, "unit": "mL"}
